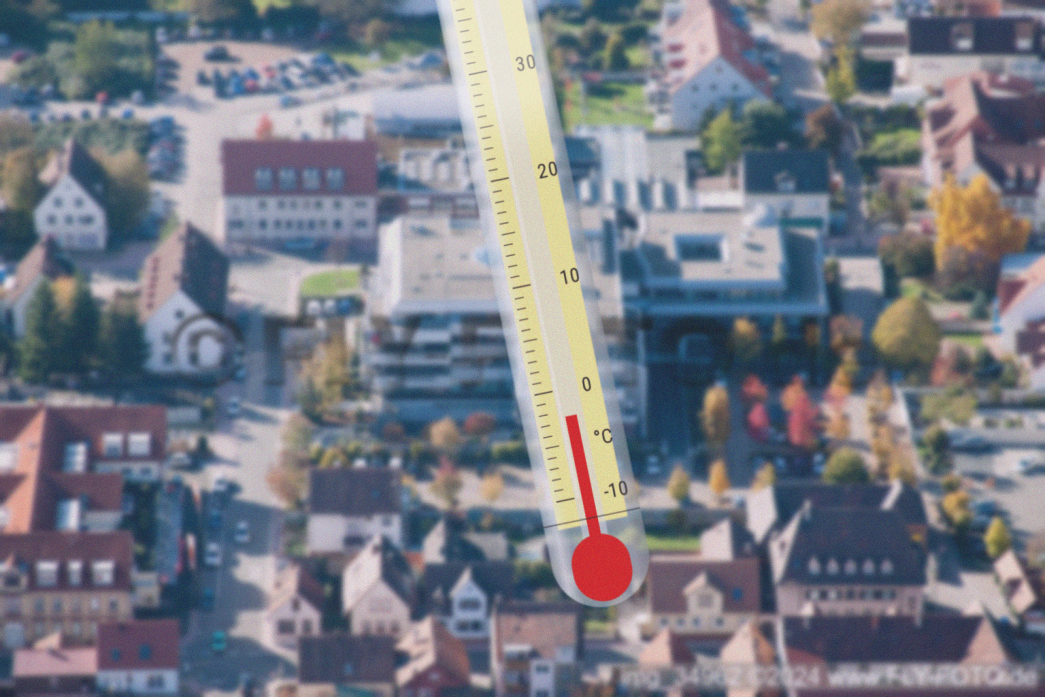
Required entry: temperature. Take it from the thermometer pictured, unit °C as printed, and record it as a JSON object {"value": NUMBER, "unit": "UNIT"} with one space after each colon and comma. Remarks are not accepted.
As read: {"value": -2.5, "unit": "°C"}
